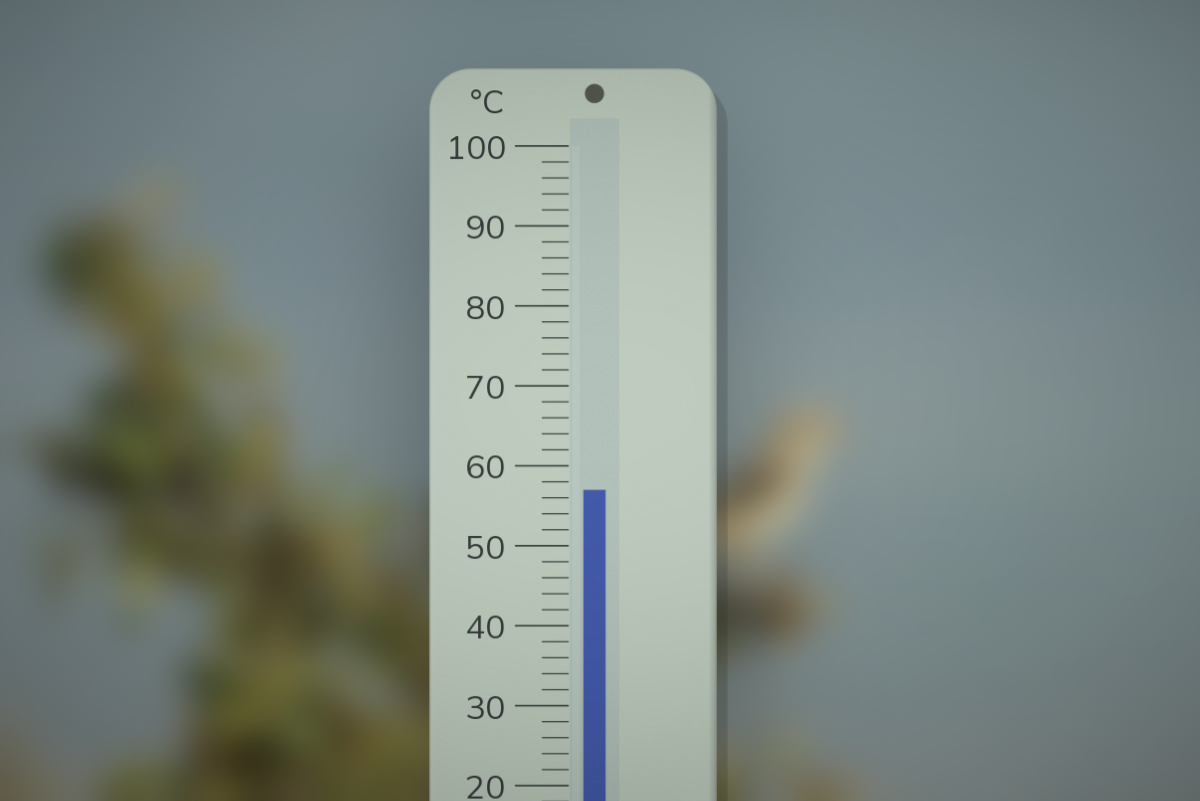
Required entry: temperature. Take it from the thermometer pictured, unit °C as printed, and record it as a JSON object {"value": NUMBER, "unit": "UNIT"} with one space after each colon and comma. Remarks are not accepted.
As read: {"value": 57, "unit": "°C"}
